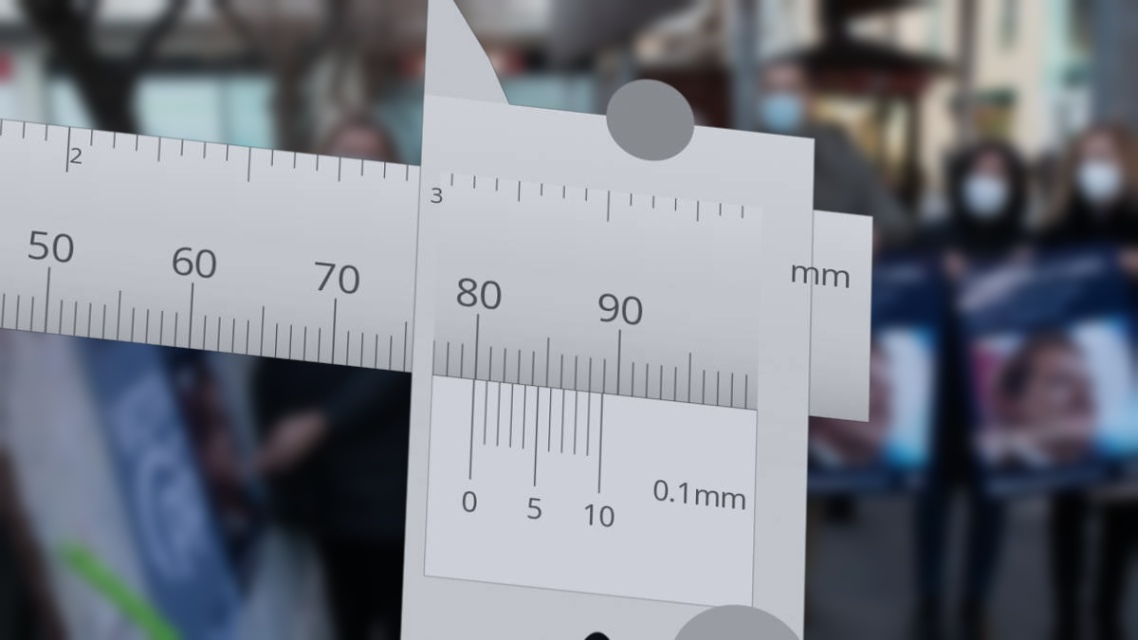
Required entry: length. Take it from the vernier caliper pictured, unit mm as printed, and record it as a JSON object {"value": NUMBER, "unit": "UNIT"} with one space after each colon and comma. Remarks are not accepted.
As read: {"value": 79.9, "unit": "mm"}
